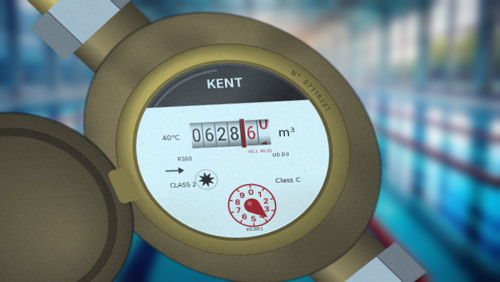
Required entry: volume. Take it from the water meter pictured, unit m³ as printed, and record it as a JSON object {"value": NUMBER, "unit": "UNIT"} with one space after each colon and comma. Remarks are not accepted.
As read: {"value": 628.603, "unit": "m³"}
